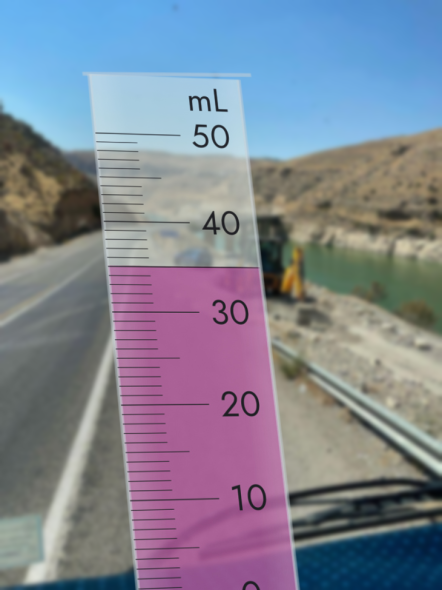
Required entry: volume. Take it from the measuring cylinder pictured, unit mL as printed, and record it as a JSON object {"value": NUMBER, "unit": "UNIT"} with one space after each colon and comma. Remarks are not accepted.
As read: {"value": 35, "unit": "mL"}
